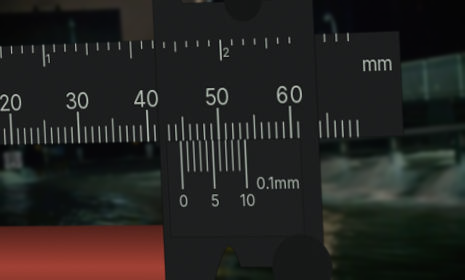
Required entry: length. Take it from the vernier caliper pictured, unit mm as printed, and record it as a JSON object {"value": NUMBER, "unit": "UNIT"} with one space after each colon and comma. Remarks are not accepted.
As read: {"value": 44.6, "unit": "mm"}
